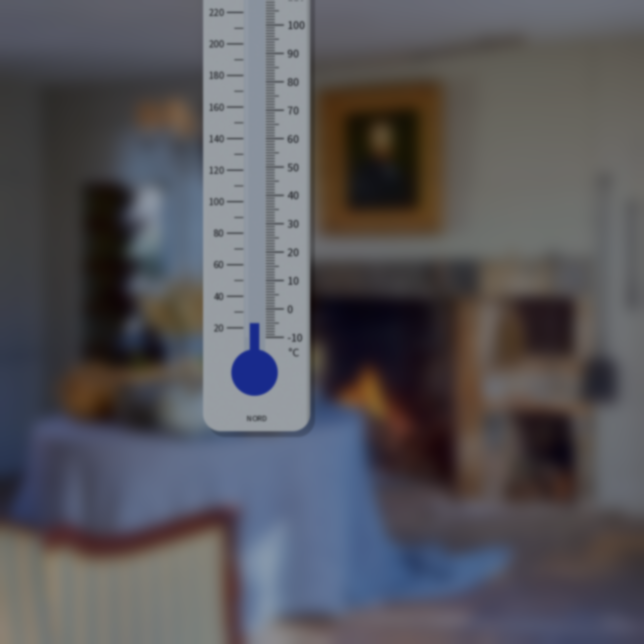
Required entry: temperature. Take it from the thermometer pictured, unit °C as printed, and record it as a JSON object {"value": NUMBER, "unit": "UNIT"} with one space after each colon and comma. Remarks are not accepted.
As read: {"value": -5, "unit": "°C"}
